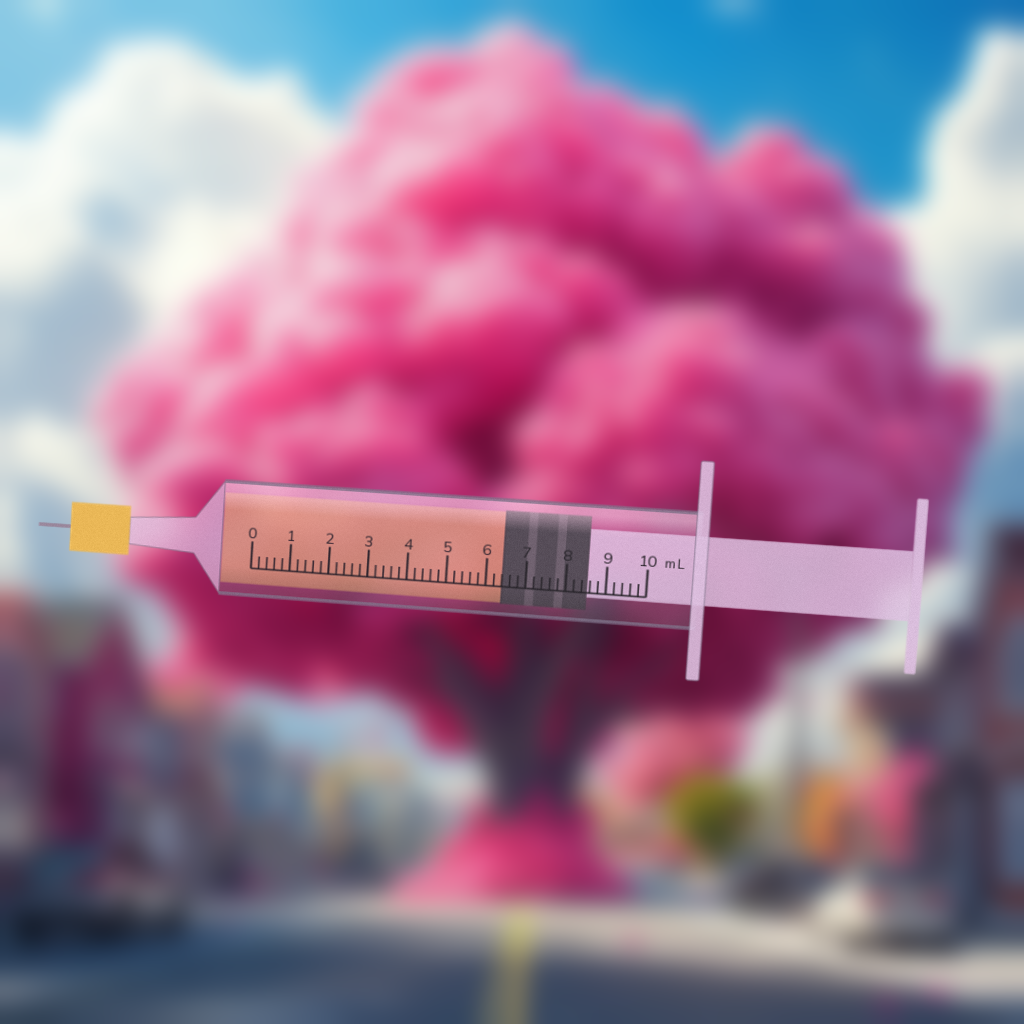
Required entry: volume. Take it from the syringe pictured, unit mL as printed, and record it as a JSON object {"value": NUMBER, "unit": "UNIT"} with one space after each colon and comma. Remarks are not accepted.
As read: {"value": 6.4, "unit": "mL"}
